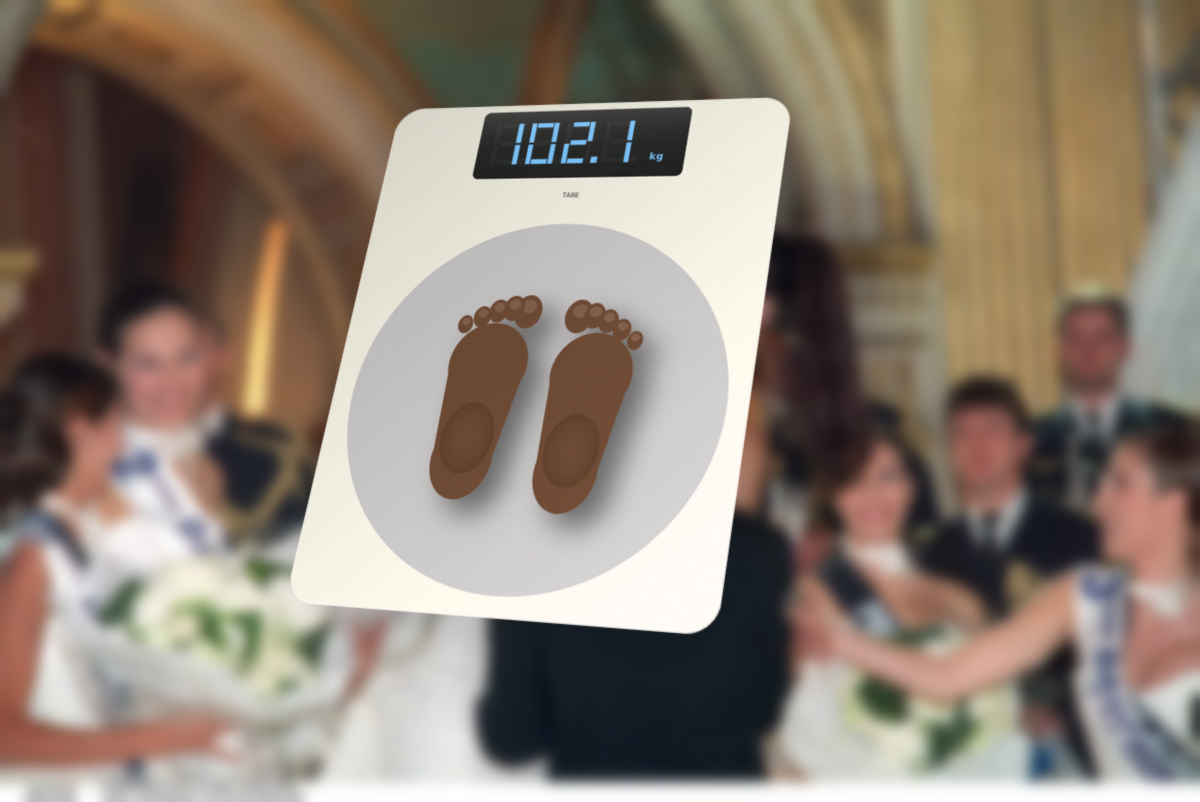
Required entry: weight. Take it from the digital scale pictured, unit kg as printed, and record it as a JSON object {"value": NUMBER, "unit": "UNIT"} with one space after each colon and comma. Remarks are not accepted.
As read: {"value": 102.1, "unit": "kg"}
